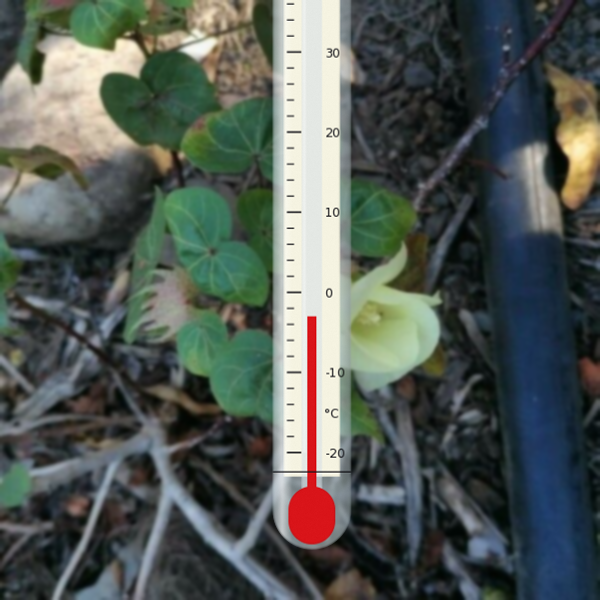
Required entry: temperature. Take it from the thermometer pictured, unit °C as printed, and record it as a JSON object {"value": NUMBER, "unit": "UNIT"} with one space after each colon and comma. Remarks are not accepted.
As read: {"value": -3, "unit": "°C"}
